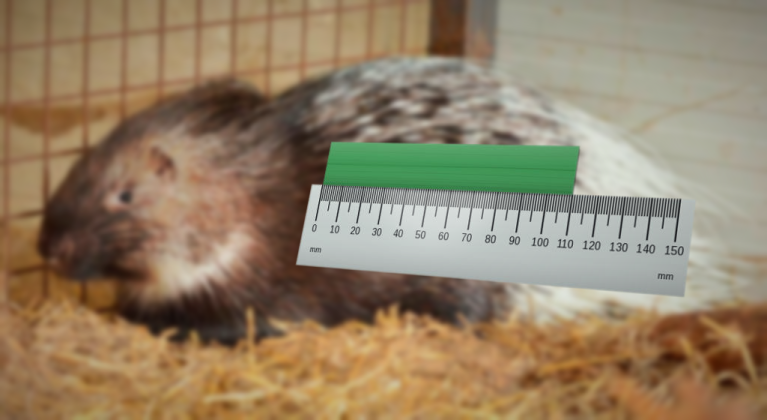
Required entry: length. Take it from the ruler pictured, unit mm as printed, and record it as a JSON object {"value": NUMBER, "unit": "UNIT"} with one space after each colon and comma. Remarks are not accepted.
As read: {"value": 110, "unit": "mm"}
